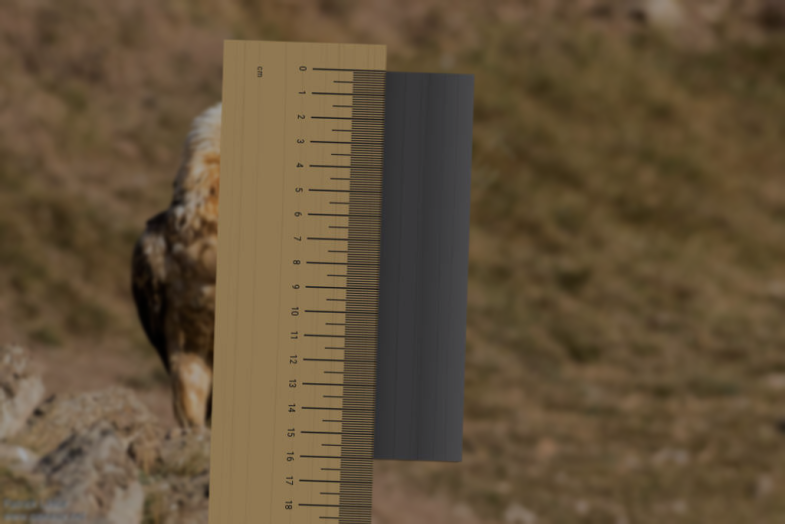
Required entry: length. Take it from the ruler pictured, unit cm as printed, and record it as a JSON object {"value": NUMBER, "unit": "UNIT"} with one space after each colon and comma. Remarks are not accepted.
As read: {"value": 16, "unit": "cm"}
